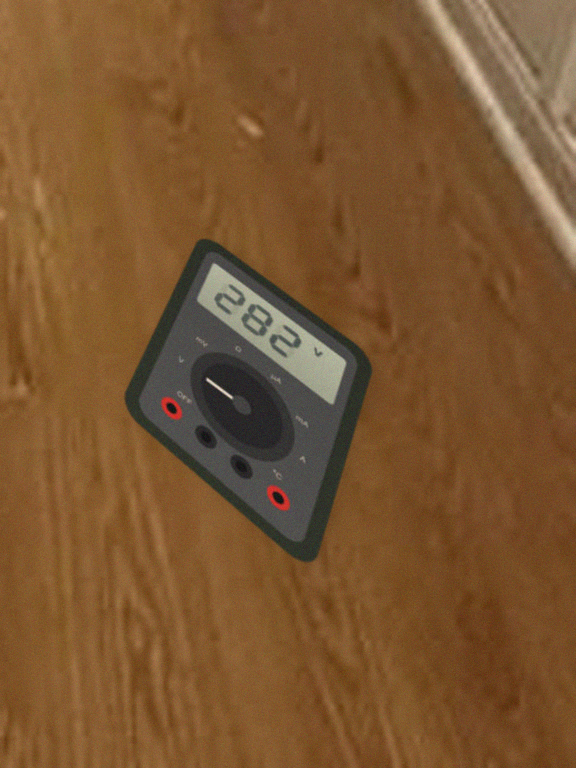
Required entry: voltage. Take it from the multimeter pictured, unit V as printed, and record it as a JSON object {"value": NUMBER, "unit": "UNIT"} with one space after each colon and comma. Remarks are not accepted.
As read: {"value": 282, "unit": "V"}
